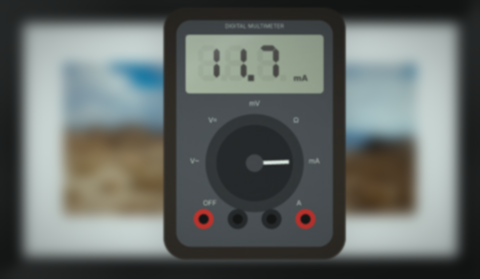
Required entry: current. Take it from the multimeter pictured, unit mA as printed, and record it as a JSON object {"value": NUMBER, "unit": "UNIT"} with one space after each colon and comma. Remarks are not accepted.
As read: {"value": 11.7, "unit": "mA"}
